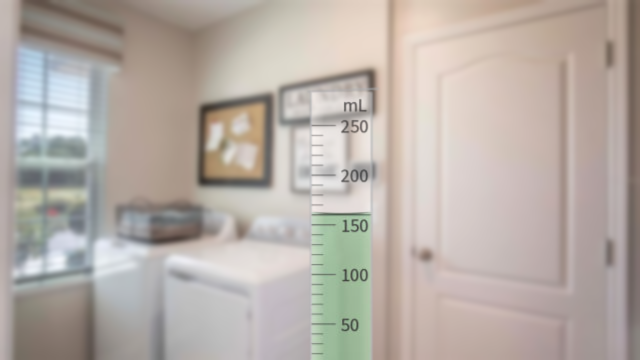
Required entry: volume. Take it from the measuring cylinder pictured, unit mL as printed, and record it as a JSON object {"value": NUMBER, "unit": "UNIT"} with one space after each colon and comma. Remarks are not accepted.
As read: {"value": 160, "unit": "mL"}
